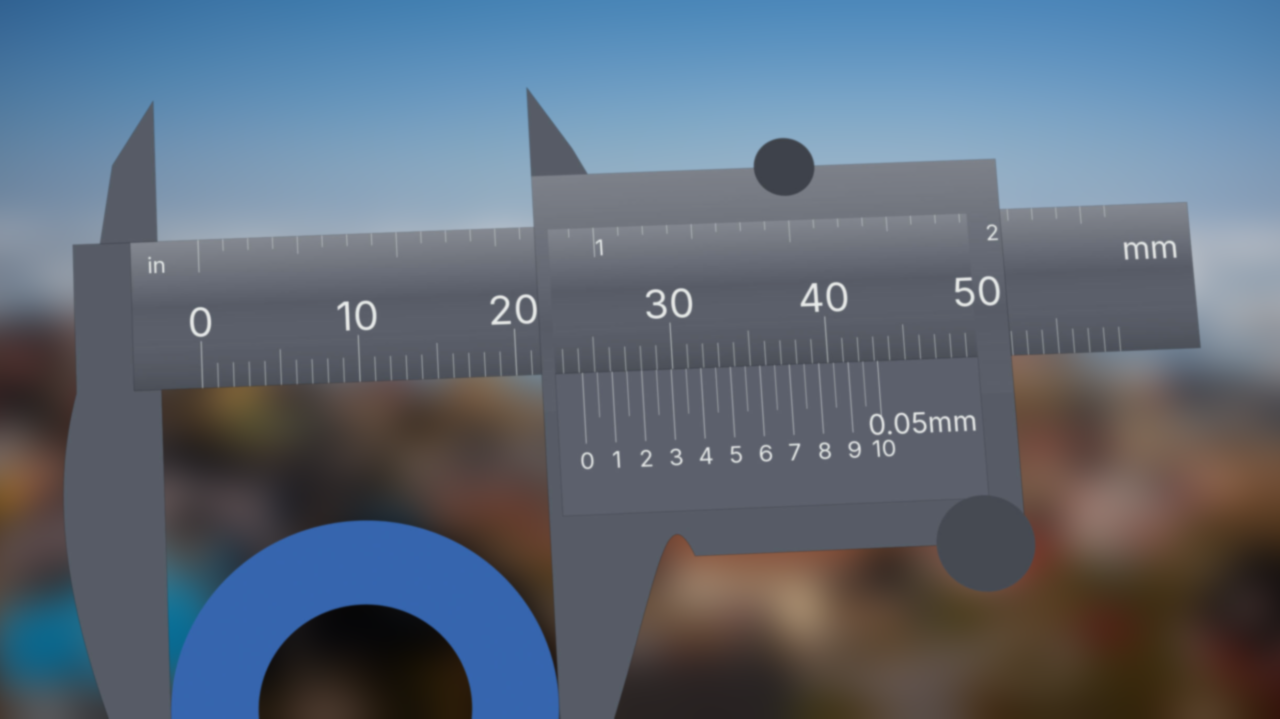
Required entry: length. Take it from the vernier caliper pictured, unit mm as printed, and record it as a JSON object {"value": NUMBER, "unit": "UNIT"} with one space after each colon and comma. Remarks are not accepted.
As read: {"value": 24.2, "unit": "mm"}
